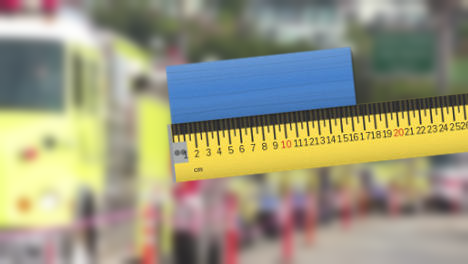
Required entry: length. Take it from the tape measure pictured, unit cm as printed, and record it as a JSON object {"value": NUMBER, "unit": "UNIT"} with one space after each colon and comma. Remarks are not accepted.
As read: {"value": 16.5, "unit": "cm"}
